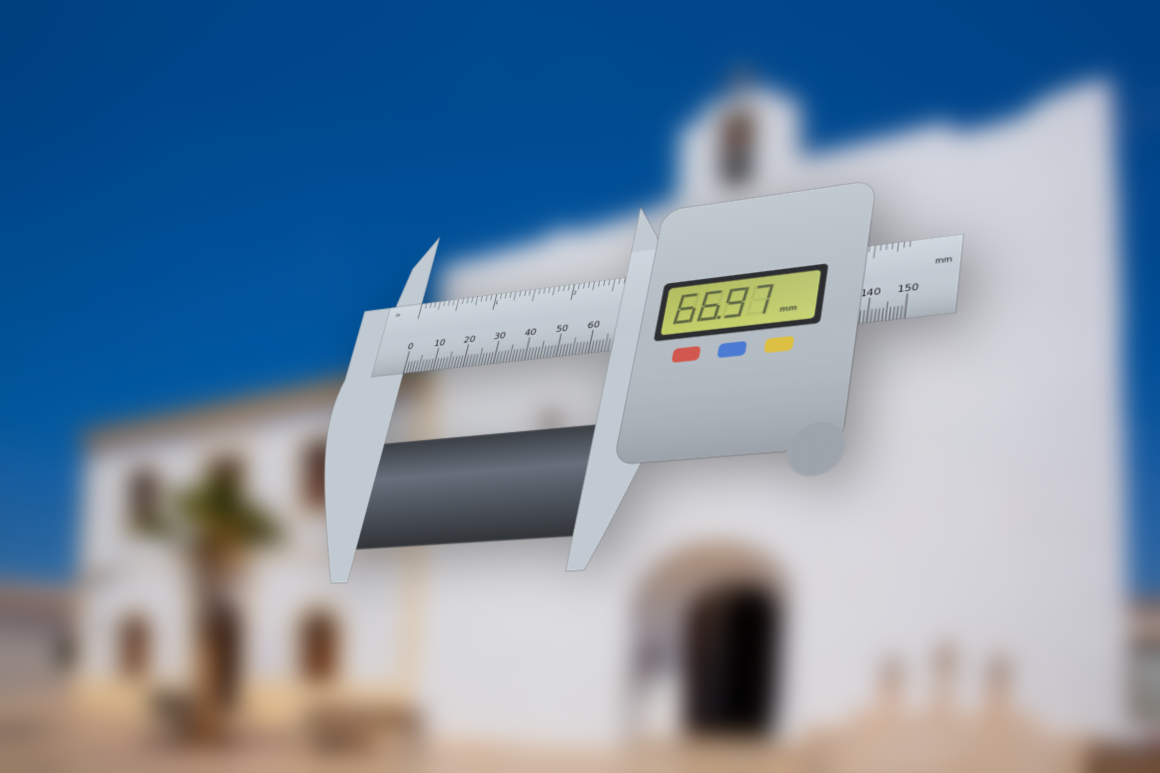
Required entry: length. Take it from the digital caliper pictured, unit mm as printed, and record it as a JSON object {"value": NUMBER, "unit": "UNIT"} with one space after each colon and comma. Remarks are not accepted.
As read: {"value": 66.97, "unit": "mm"}
